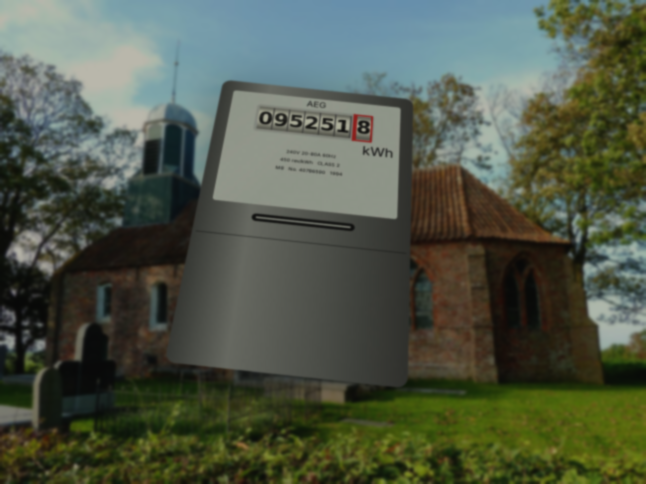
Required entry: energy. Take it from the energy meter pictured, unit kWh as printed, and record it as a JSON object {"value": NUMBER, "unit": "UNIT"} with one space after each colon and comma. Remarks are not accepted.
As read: {"value": 95251.8, "unit": "kWh"}
